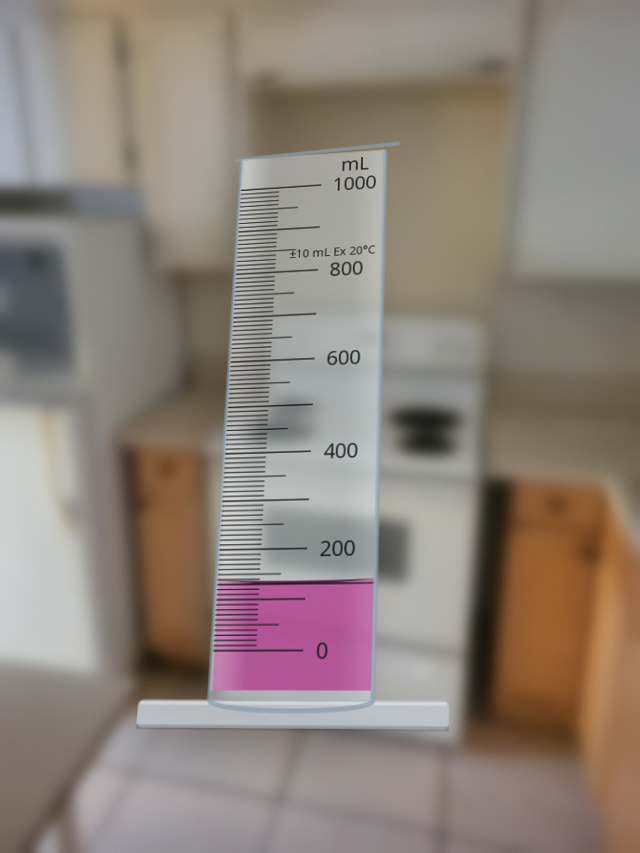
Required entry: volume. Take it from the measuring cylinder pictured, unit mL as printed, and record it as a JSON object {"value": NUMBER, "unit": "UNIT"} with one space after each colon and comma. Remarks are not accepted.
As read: {"value": 130, "unit": "mL"}
